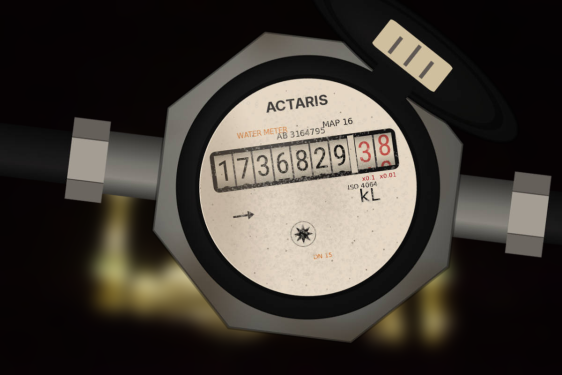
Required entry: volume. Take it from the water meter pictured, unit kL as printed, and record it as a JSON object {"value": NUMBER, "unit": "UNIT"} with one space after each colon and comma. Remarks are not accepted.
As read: {"value": 1736829.38, "unit": "kL"}
